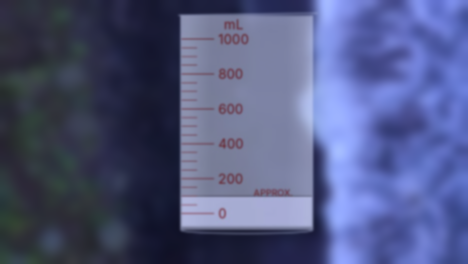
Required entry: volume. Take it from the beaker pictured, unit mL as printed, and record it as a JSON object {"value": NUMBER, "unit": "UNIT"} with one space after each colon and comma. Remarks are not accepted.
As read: {"value": 100, "unit": "mL"}
